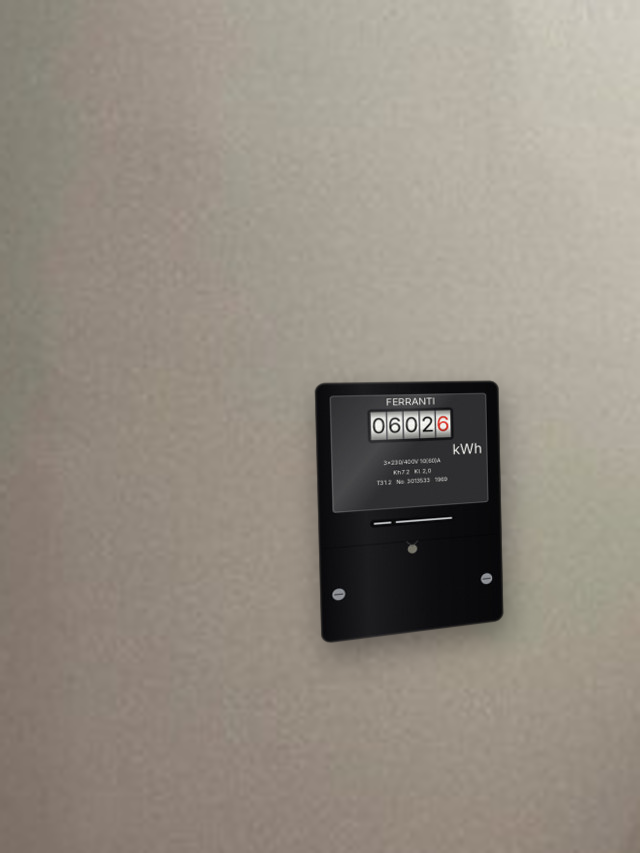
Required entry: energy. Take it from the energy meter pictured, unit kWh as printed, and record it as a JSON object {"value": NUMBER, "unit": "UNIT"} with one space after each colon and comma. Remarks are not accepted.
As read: {"value": 602.6, "unit": "kWh"}
